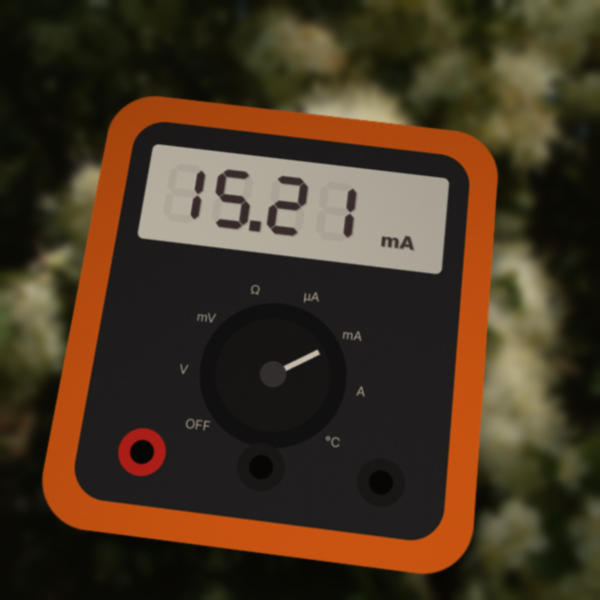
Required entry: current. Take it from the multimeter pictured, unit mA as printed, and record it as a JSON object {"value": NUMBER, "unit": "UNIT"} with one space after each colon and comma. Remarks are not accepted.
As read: {"value": 15.21, "unit": "mA"}
